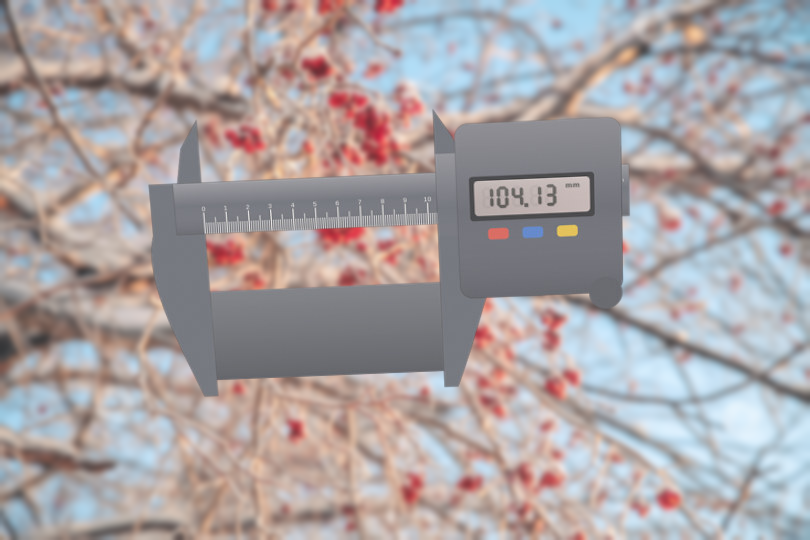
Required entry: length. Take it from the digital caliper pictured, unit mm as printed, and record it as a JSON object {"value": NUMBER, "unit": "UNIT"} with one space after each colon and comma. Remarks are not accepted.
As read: {"value": 104.13, "unit": "mm"}
